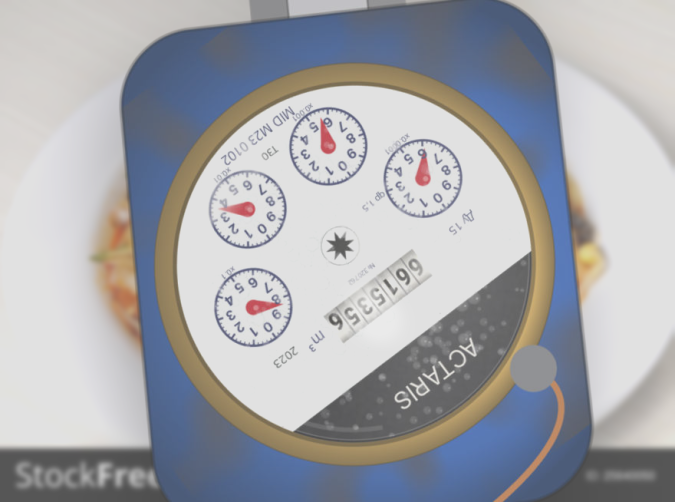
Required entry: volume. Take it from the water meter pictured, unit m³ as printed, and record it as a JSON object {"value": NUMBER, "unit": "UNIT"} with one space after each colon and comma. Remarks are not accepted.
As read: {"value": 6615355.8356, "unit": "m³"}
